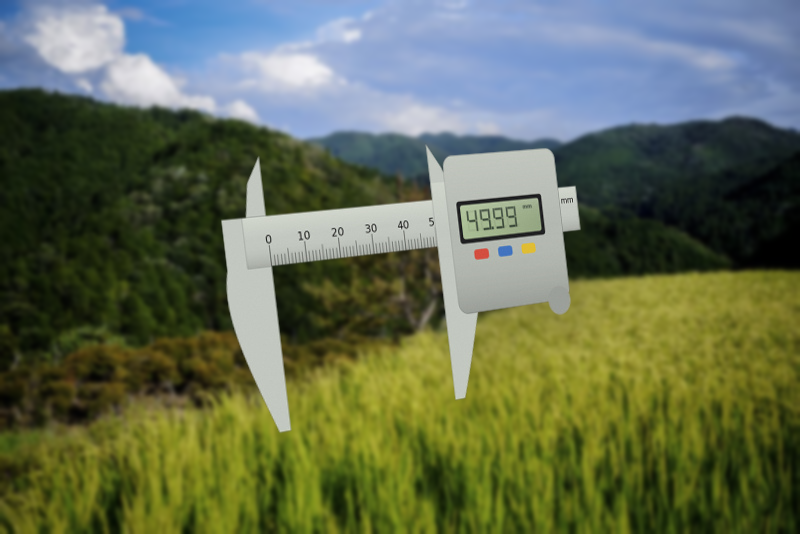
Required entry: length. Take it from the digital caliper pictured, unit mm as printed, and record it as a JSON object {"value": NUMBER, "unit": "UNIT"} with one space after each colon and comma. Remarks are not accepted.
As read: {"value": 49.99, "unit": "mm"}
